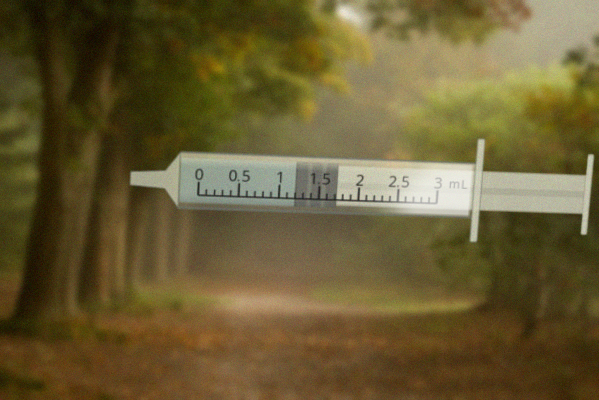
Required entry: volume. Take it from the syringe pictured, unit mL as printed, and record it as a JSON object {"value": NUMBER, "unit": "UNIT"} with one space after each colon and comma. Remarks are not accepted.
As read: {"value": 1.2, "unit": "mL"}
